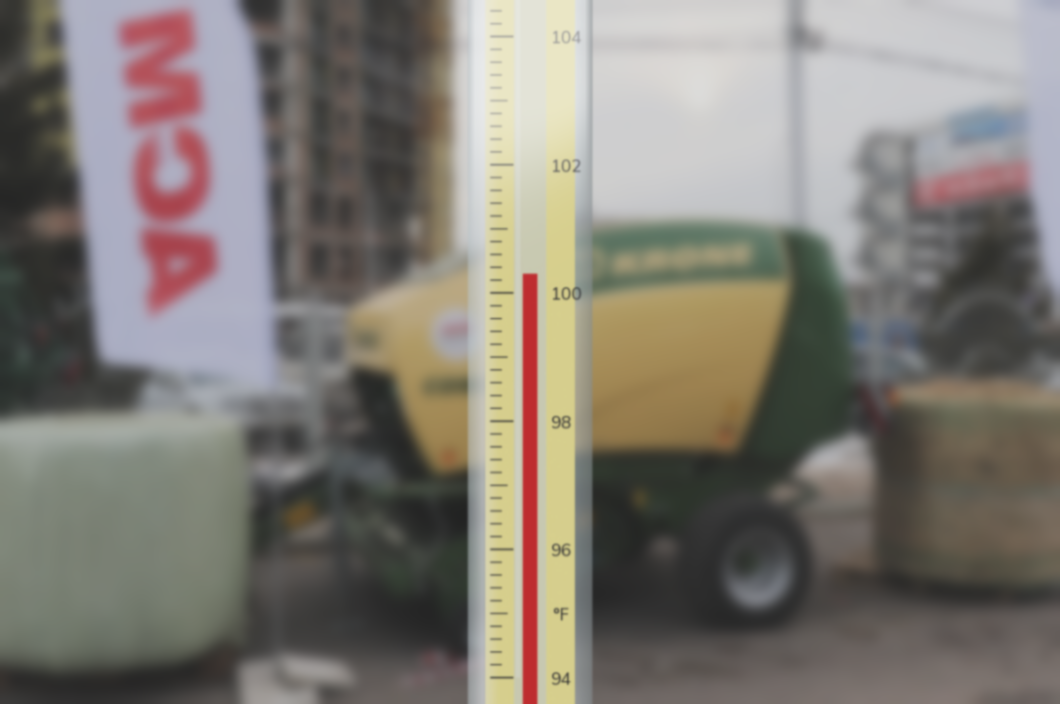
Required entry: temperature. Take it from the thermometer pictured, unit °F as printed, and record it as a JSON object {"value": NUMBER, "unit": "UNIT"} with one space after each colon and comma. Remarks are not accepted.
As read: {"value": 100.3, "unit": "°F"}
